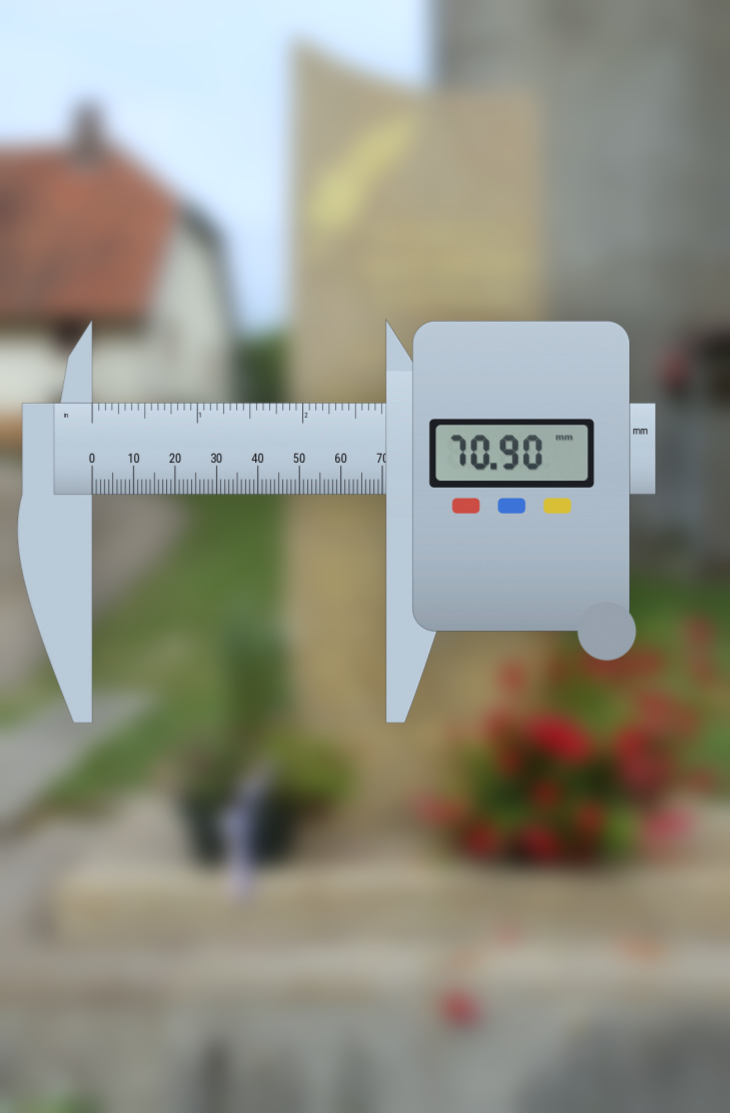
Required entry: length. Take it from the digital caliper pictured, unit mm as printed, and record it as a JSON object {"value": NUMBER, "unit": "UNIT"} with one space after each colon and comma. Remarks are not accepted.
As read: {"value": 70.90, "unit": "mm"}
